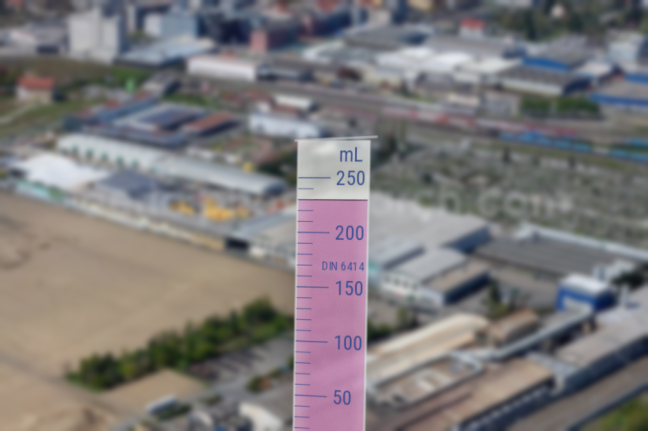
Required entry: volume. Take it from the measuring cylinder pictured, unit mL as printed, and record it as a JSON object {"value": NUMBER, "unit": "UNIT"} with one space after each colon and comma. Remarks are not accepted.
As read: {"value": 230, "unit": "mL"}
